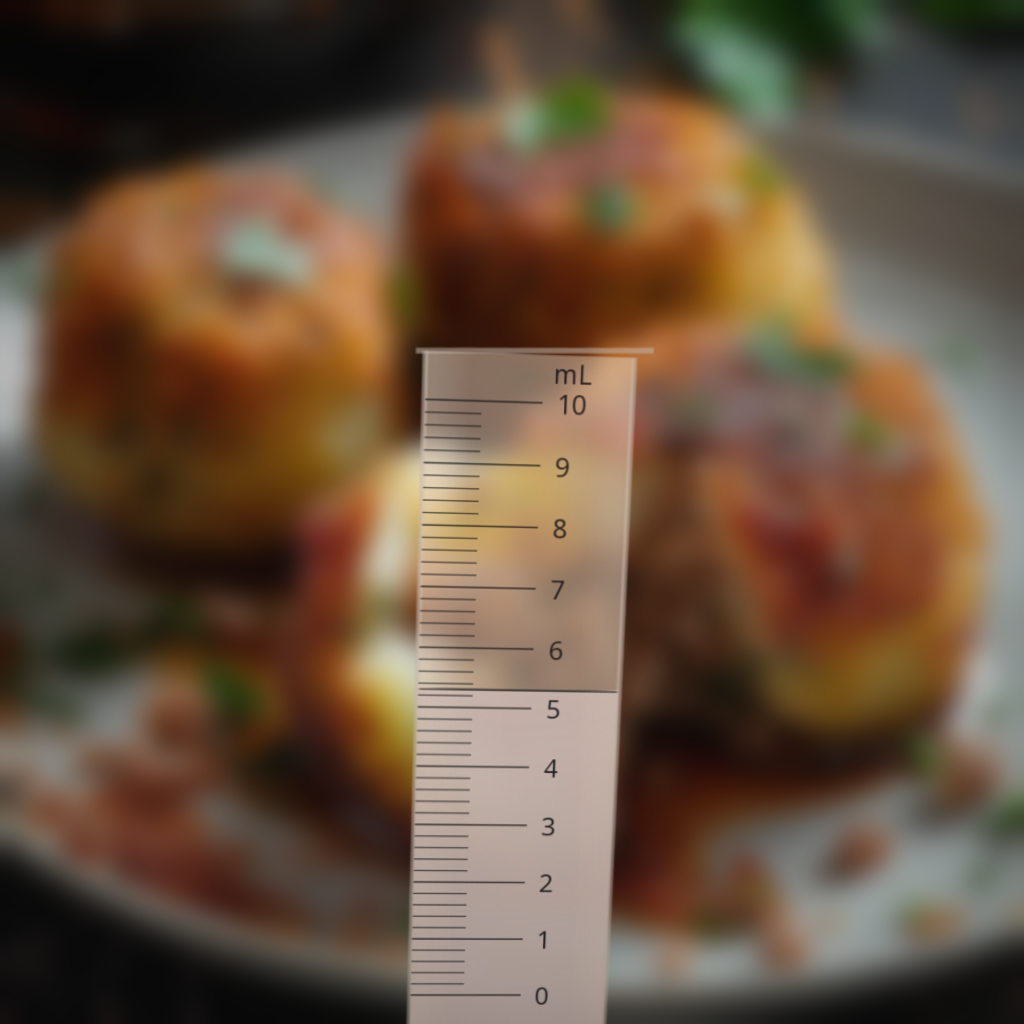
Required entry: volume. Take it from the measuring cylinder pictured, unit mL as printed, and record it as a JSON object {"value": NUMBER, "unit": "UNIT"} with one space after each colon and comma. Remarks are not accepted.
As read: {"value": 5.3, "unit": "mL"}
